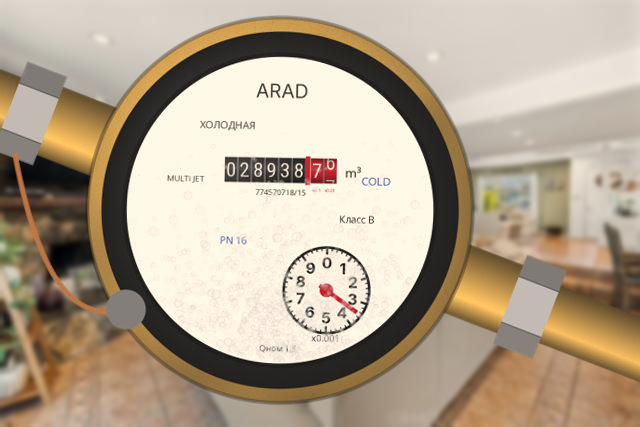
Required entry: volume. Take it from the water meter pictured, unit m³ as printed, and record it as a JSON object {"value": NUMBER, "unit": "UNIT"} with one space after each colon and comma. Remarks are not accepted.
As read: {"value": 28938.763, "unit": "m³"}
